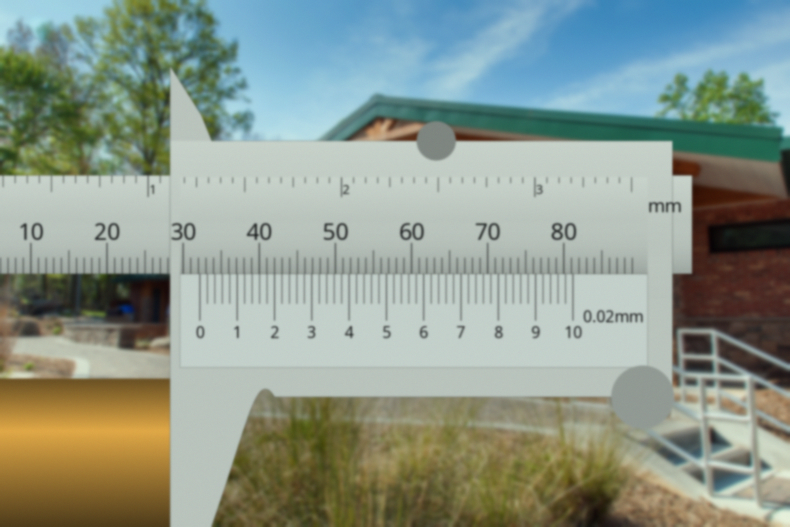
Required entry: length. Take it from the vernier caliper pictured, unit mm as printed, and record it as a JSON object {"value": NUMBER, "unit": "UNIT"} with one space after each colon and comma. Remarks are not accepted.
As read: {"value": 32.2, "unit": "mm"}
